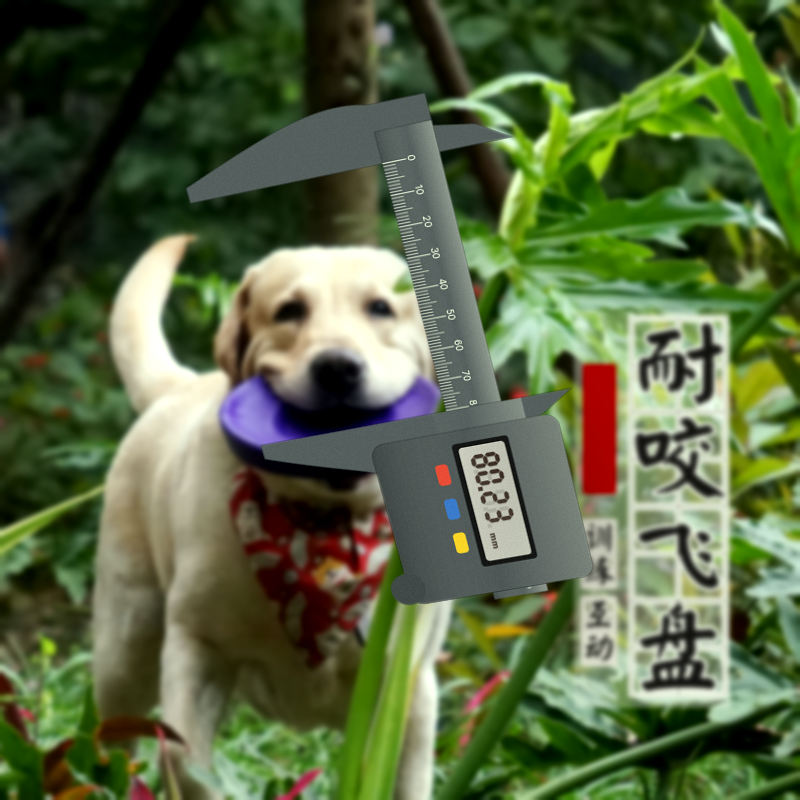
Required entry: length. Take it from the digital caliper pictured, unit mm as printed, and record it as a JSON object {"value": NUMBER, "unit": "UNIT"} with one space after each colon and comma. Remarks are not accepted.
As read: {"value": 80.23, "unit": "mm"}
